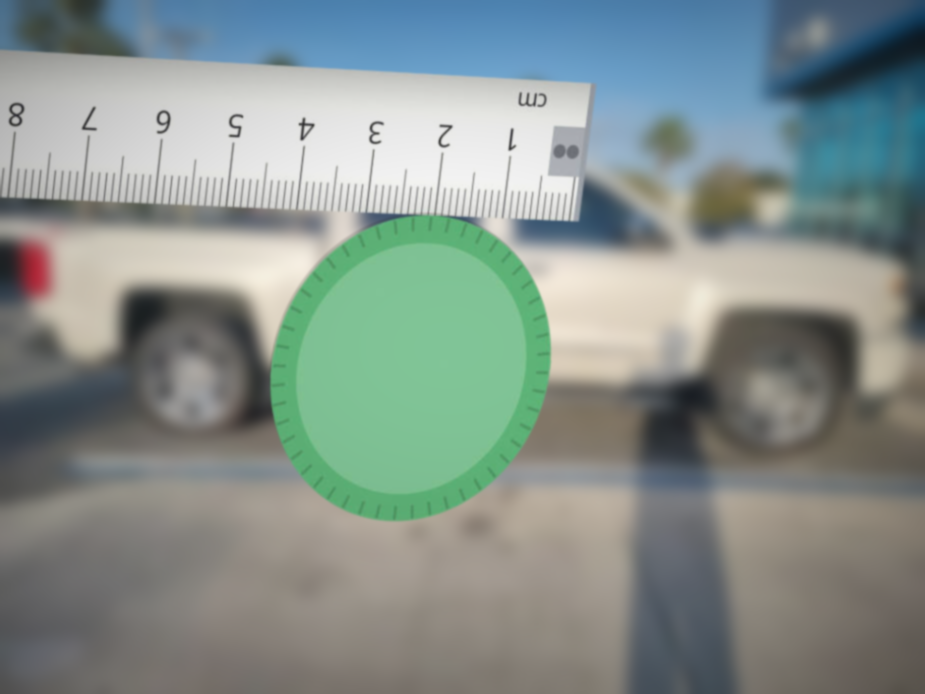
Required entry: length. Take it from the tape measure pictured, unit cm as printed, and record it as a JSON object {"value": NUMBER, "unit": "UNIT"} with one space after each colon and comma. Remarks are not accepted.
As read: {"value": 4.1, "unit": "cm"}
